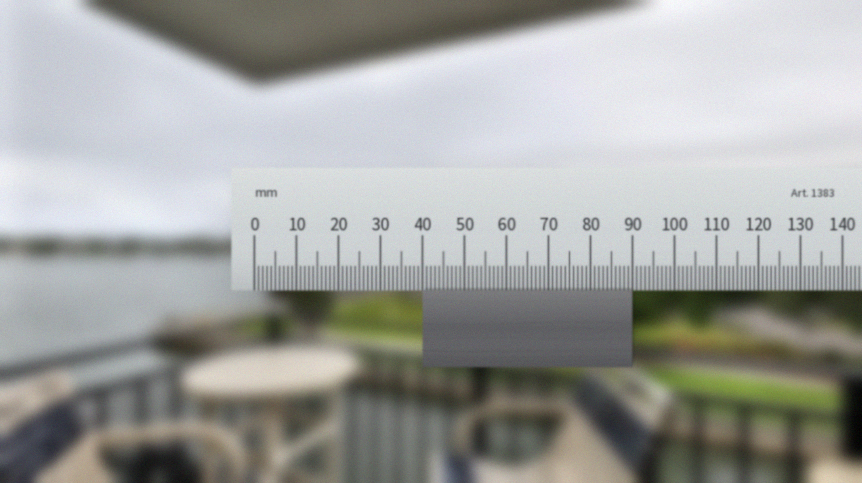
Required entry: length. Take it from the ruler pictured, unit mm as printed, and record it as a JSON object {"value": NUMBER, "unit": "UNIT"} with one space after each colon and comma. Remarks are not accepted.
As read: {"value": 50, "unit": "mm"}
